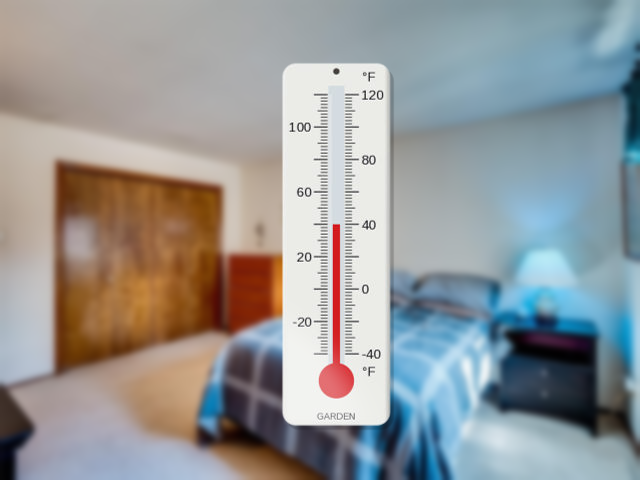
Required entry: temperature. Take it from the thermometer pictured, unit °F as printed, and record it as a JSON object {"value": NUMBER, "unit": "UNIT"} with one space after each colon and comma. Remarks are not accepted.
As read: {"value": 40, "unit": "°F"}
